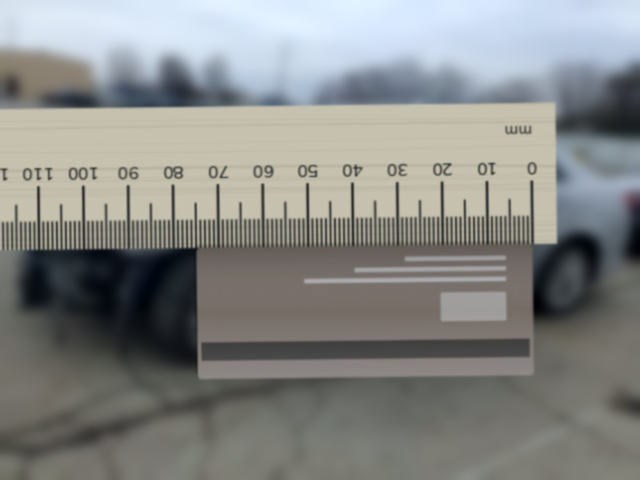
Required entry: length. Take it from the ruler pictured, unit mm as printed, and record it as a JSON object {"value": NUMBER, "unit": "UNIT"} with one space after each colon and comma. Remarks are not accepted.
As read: {"value": 75, "unit": "mm"}
